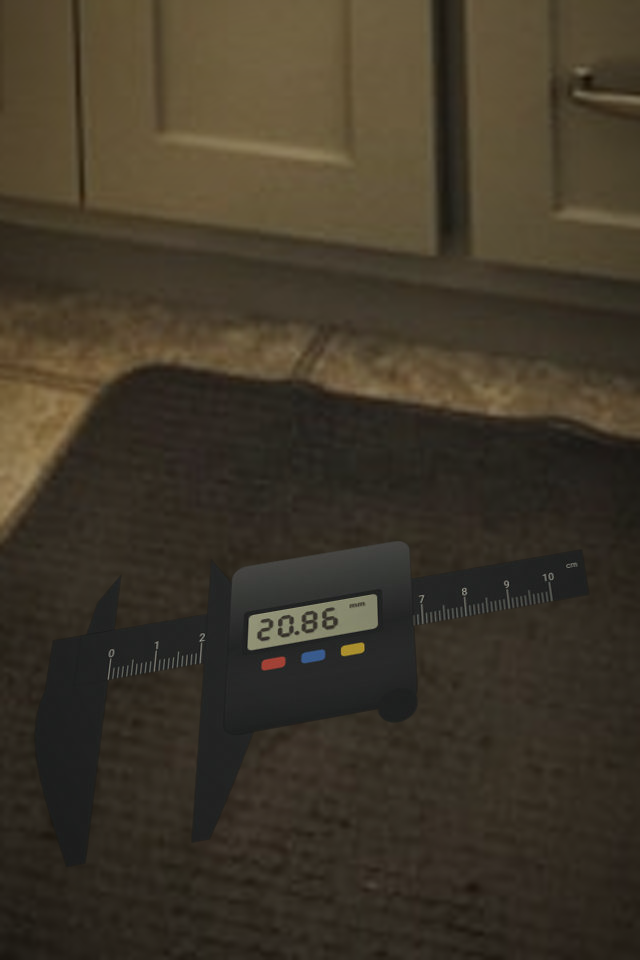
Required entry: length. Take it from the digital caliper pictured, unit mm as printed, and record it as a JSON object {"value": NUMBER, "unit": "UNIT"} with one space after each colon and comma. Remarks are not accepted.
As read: {"value": 20.86, "unit": "mm"}
